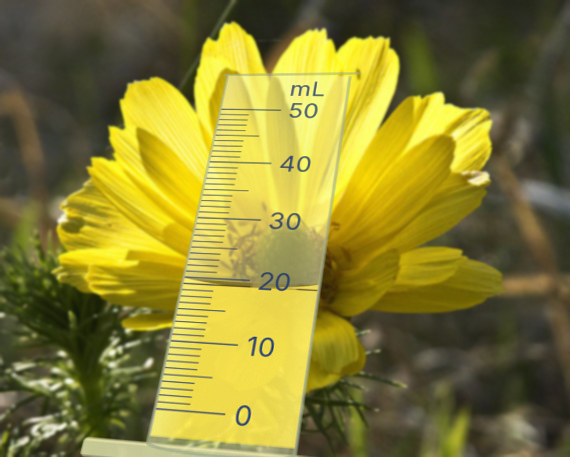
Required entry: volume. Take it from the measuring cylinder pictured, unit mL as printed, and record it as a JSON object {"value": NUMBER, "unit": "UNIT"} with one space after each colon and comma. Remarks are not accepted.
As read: {"value": 19, "unit": "mL"}
